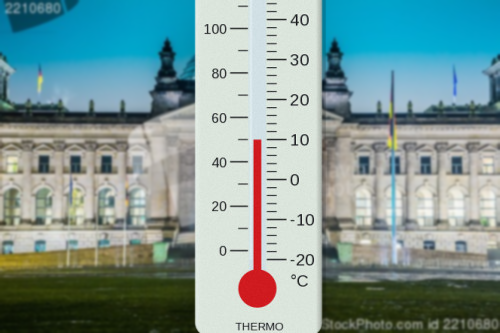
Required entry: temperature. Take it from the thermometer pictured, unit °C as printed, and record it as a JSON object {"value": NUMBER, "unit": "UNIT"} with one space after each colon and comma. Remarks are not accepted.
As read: {"value": 10, "unit": "°C"}
